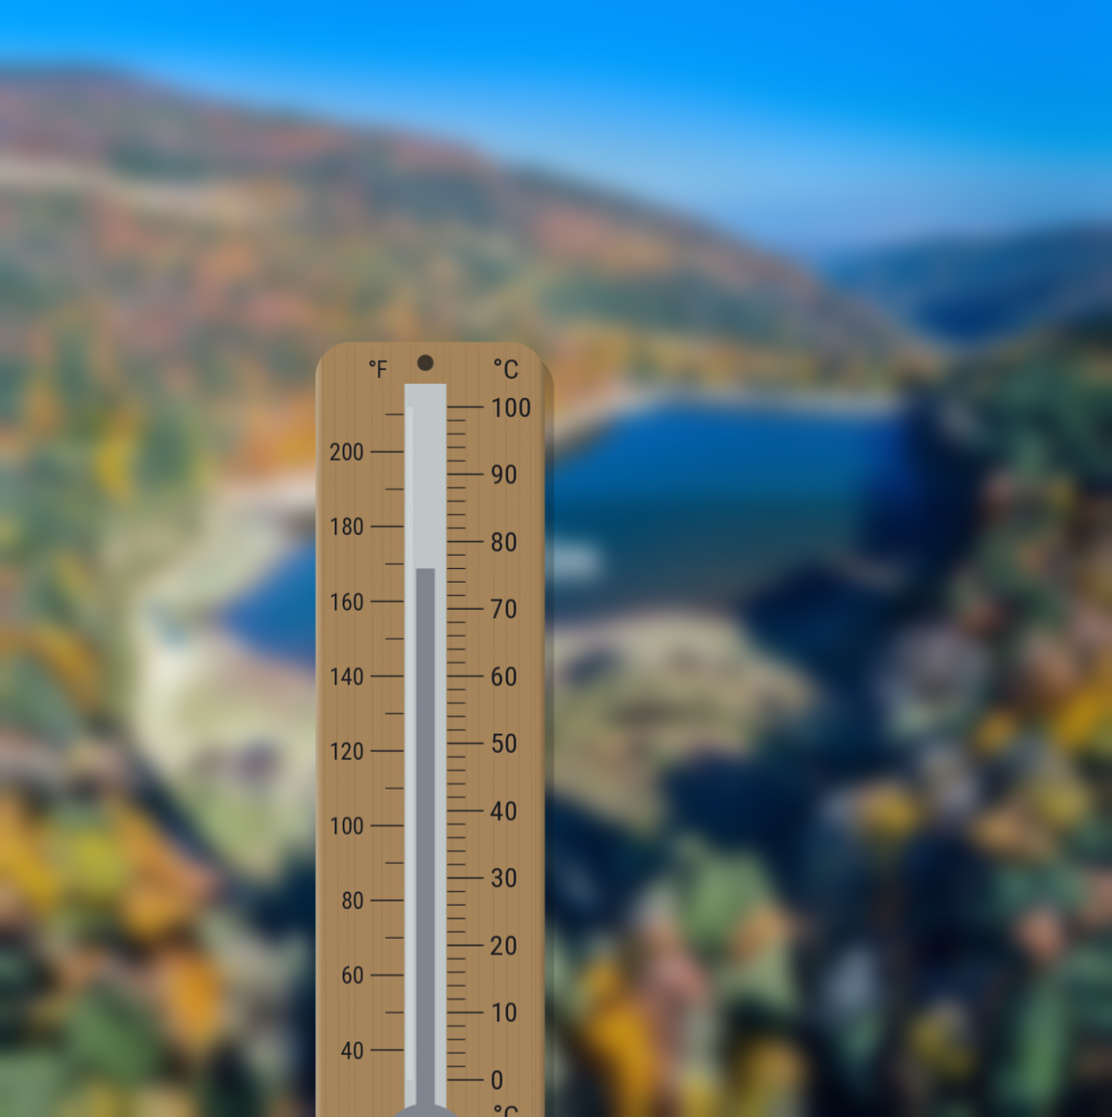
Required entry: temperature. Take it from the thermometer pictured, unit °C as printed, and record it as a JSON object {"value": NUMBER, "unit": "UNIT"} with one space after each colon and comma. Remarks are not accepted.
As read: {"value": 76, "unit": "°C"}
